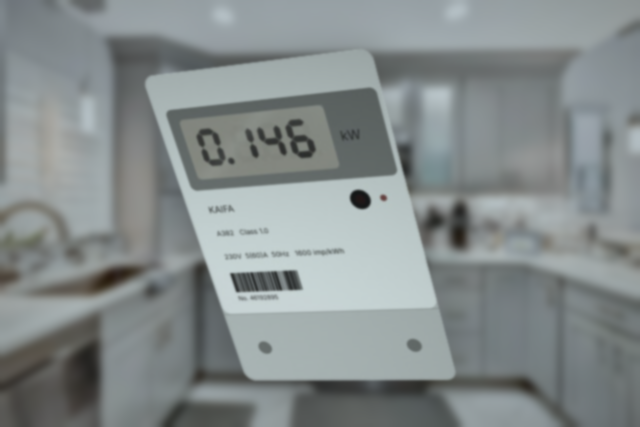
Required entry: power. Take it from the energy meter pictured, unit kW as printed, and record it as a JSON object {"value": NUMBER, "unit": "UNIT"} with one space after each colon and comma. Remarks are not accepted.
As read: {"value": 0.146, "unit": "kW"}
